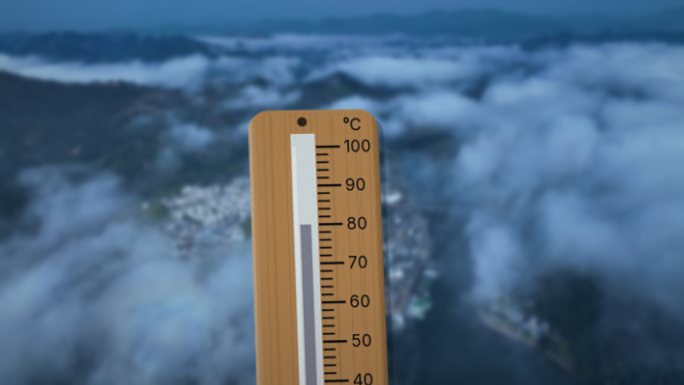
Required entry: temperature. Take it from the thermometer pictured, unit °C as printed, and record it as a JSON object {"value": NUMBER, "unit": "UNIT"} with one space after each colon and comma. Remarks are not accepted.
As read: {"value": 80, "unit": "°C"}
